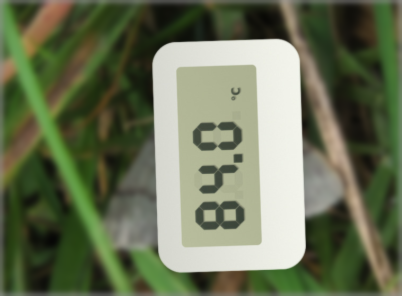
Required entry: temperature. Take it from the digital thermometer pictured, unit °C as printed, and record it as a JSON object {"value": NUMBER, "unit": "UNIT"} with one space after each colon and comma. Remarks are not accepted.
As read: {"value": 84.0, "unit": "°C"}
